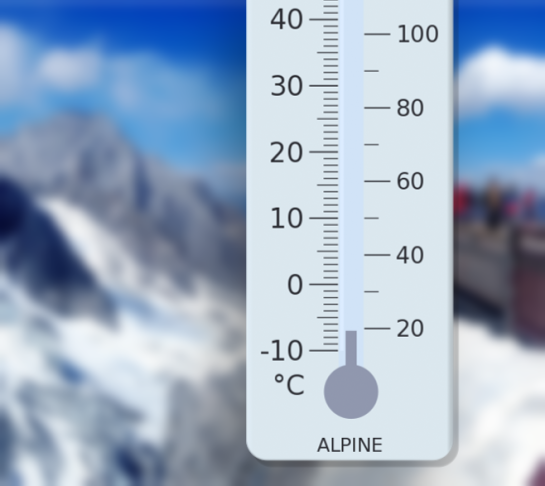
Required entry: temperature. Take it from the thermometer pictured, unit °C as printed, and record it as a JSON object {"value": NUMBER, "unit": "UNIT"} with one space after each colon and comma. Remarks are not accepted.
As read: {"value": -7, "unit": "°C"}
